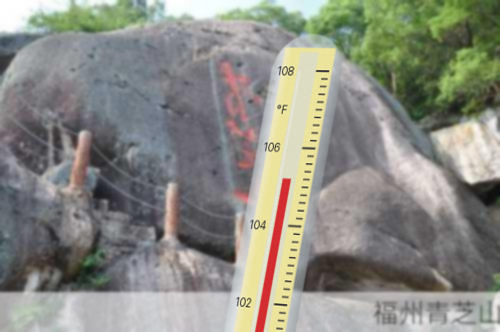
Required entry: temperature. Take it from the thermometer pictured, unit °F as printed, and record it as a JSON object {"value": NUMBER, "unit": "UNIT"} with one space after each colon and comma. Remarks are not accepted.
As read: {"value": 105.2, "unit": "°F"}
